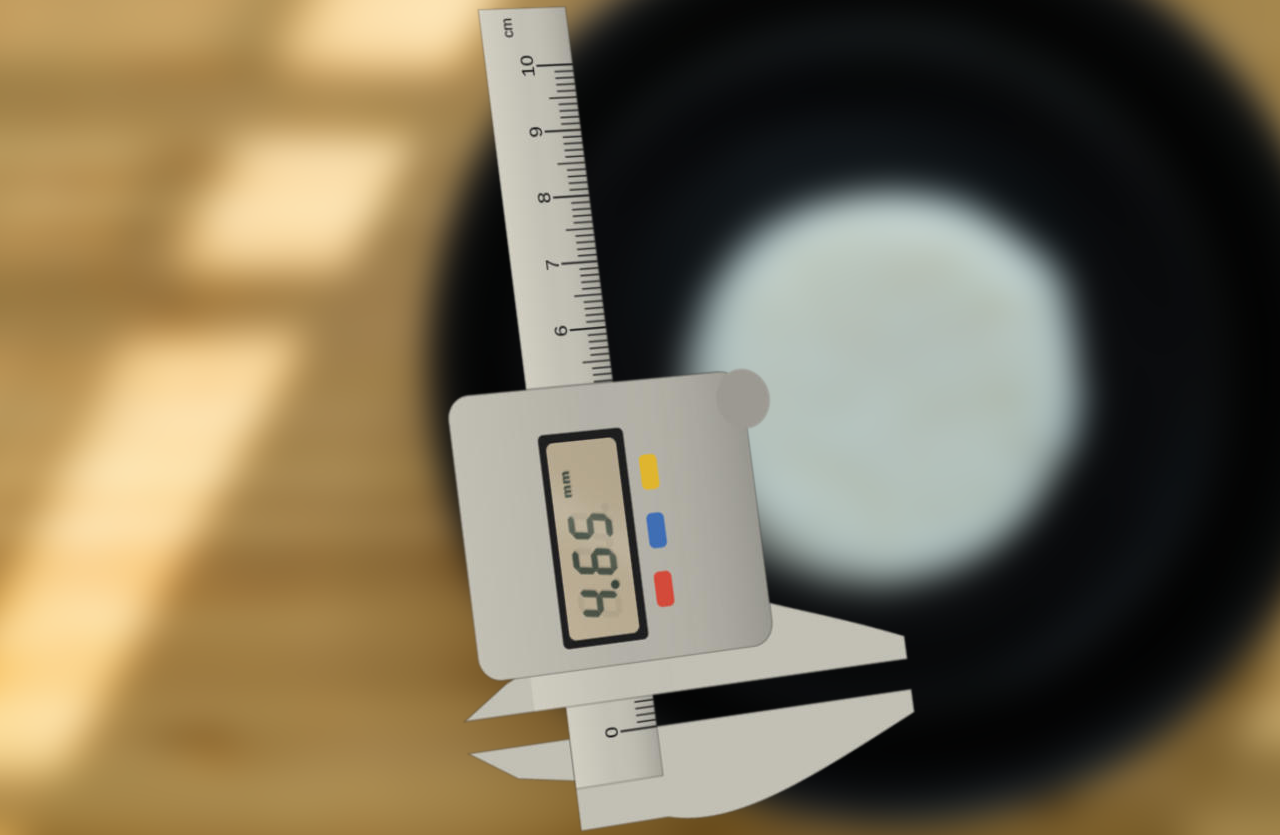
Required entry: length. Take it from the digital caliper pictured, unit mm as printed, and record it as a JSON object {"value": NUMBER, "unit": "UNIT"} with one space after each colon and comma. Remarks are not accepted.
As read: {"value": 4.65, "unit": "mm"}
